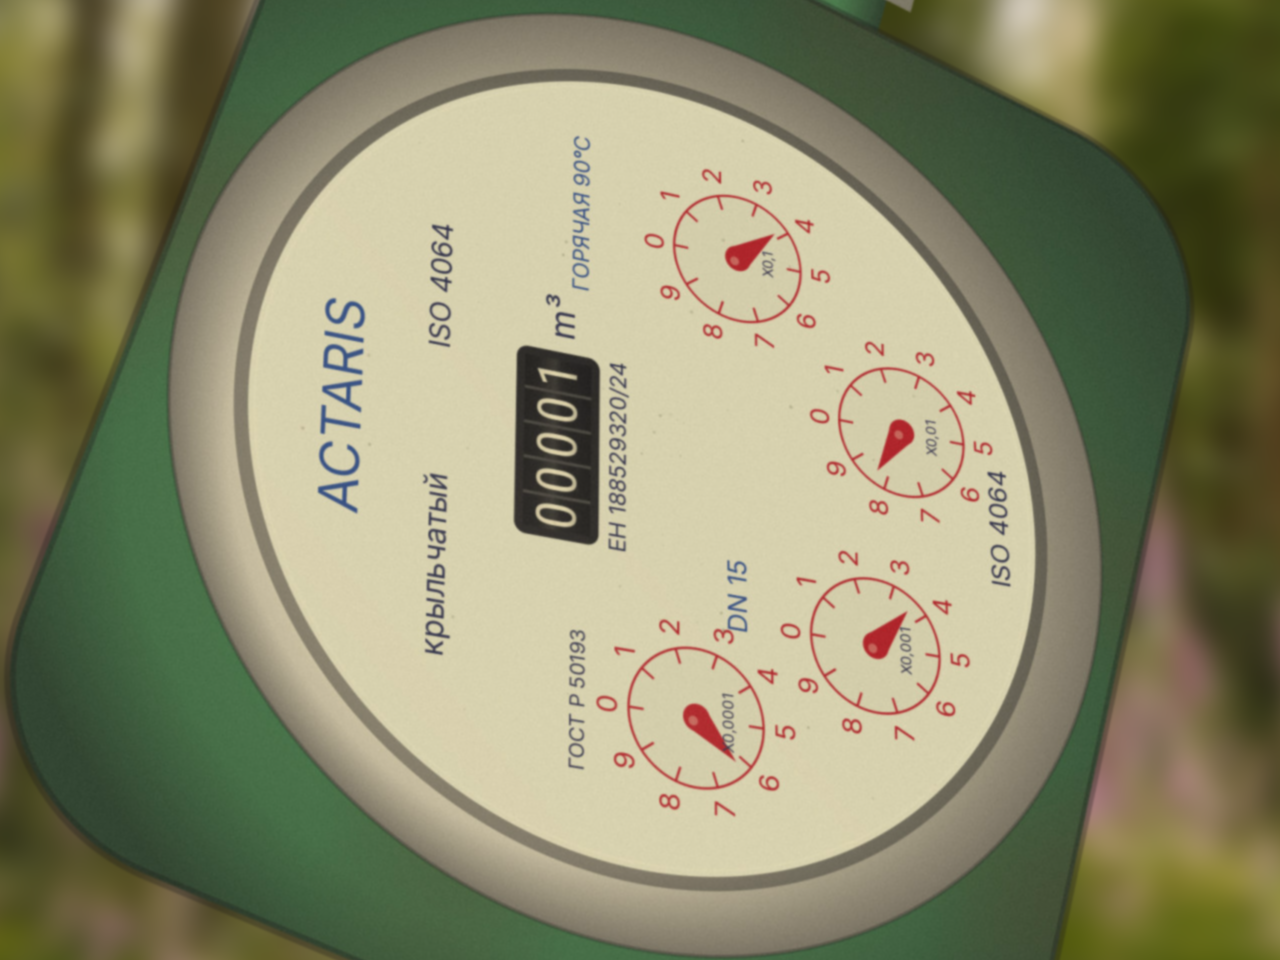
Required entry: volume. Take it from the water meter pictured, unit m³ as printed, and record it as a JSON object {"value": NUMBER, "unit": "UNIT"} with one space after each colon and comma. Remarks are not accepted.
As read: {"value": 1.3836, "unit": "m³"}
